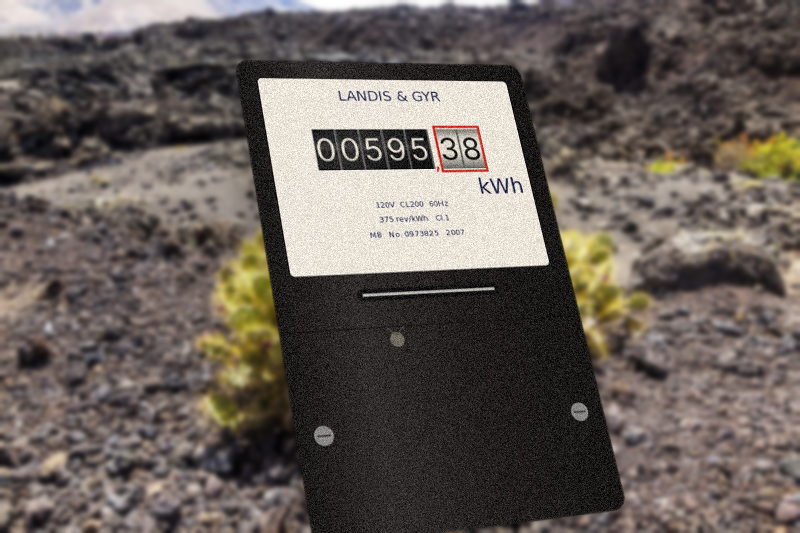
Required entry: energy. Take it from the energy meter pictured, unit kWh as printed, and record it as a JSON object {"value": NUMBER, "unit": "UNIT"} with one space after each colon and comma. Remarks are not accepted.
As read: {"value": 595.38, "unit": "kWh"}
